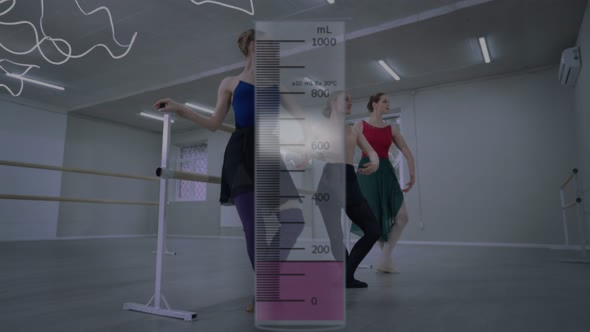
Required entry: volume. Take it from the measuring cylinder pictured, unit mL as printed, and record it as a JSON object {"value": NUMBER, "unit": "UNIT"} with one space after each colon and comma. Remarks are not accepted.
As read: {"value": 150, "unit": "mL"}
